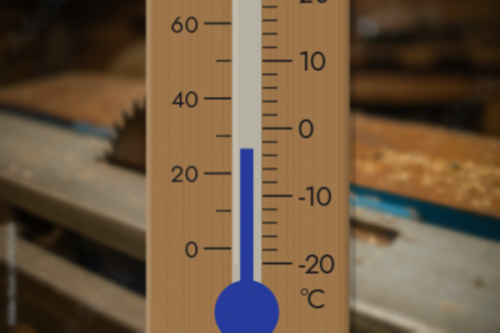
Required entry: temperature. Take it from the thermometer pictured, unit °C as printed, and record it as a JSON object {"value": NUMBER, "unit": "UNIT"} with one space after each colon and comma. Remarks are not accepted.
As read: {"value": -3, "unit": "°C"}
